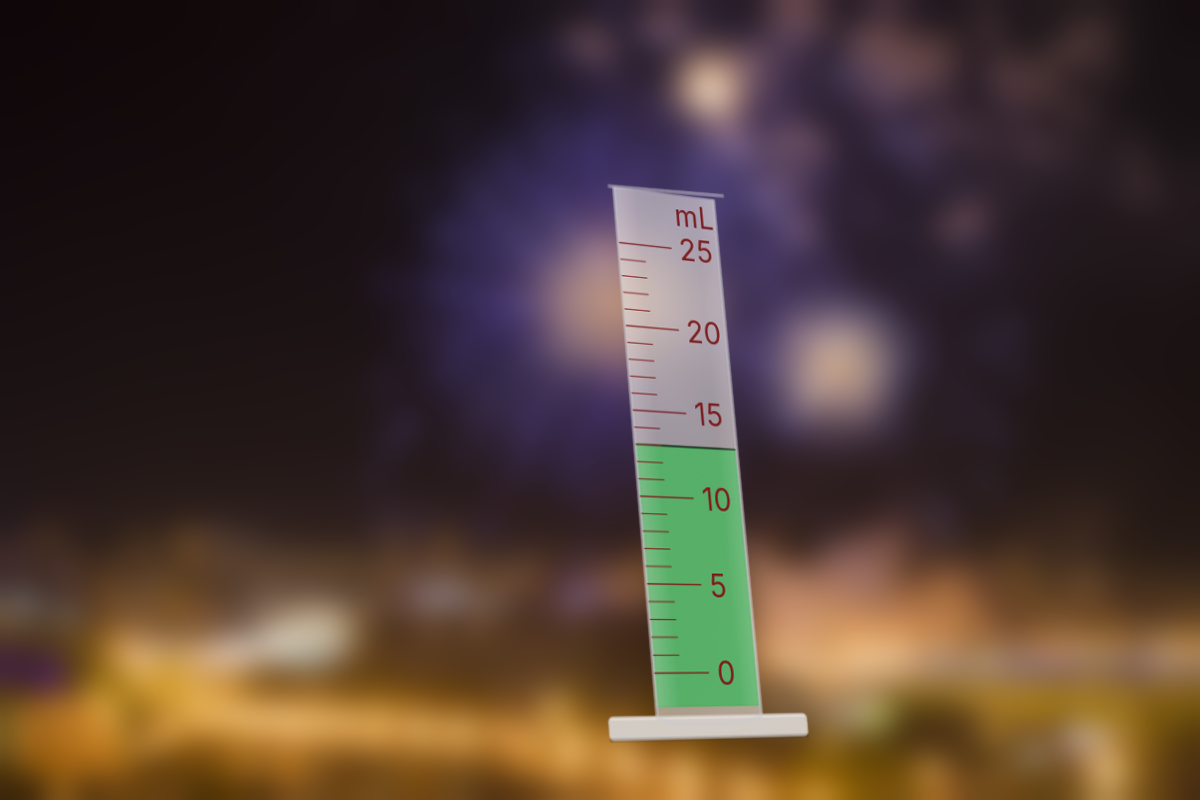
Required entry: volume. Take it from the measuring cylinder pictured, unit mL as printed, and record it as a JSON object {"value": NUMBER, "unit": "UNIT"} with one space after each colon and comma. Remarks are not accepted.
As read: {"value": 13, "unit": "mL"}
